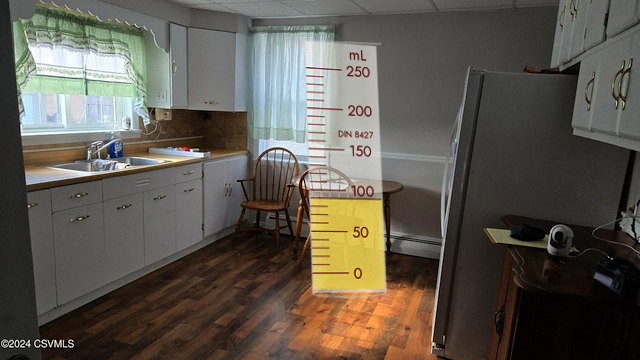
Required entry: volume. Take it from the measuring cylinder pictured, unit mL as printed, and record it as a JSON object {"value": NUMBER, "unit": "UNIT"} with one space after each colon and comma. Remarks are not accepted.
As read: {"value": 90, "unit": "mL"}
